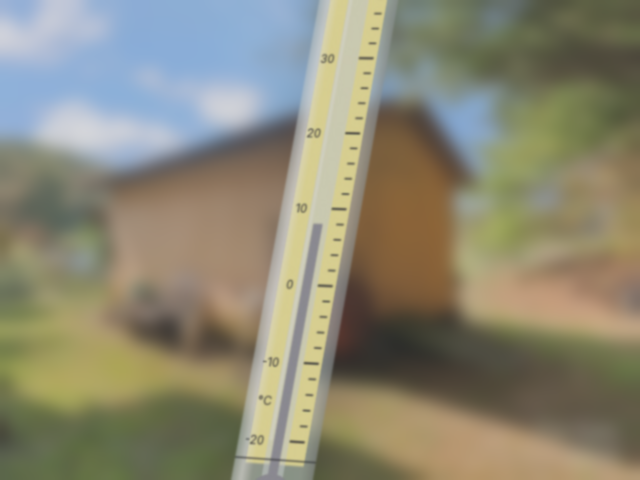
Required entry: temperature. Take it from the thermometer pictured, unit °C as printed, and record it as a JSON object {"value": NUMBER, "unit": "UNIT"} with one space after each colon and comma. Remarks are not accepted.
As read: {"value": 8, "unit": "°C"}
